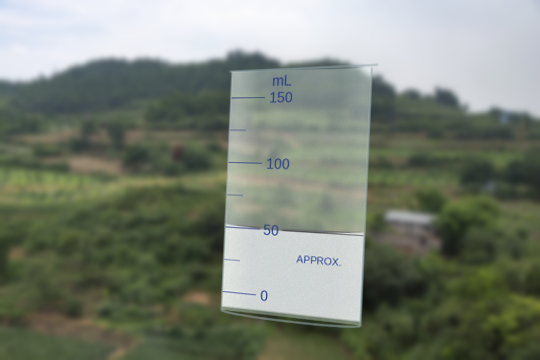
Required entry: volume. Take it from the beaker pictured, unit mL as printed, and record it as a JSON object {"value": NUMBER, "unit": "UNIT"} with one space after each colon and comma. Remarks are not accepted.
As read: {"value": 50, "unit": "mL"}
